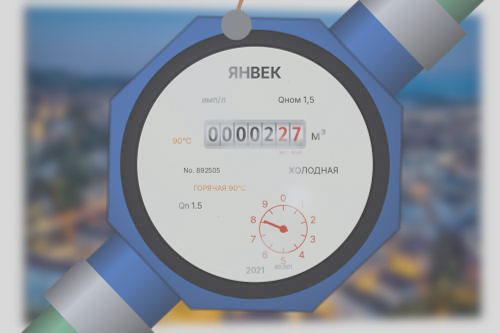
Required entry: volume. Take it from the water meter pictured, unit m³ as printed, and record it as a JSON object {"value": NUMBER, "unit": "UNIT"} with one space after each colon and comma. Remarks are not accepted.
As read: {"value": 2.278, "unit": "m³"}
